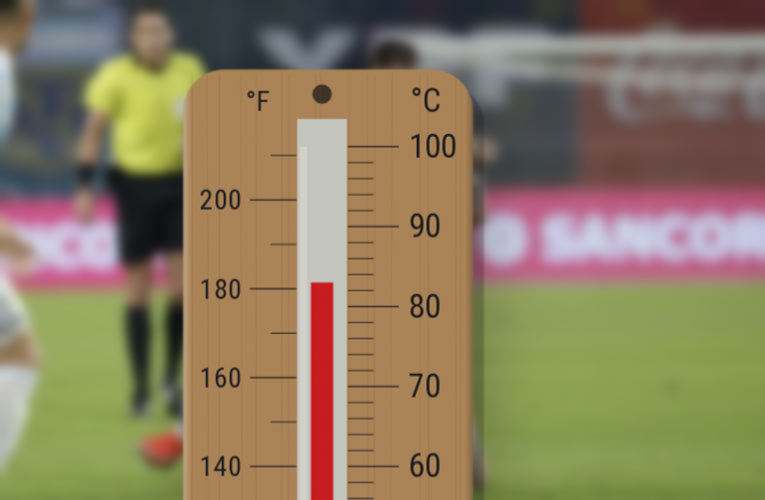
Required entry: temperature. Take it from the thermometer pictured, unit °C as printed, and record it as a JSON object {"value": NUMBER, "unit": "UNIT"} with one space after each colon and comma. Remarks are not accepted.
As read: {"value": 83, "unit": "°C"}
